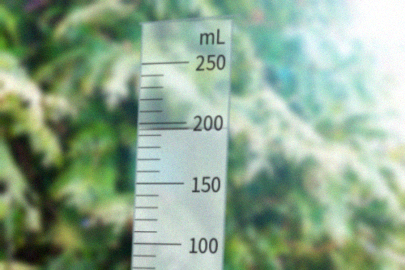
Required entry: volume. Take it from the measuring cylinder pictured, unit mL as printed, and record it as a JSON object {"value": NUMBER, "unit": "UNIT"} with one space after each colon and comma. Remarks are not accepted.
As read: {"value": 195, "unit": "mL"}
